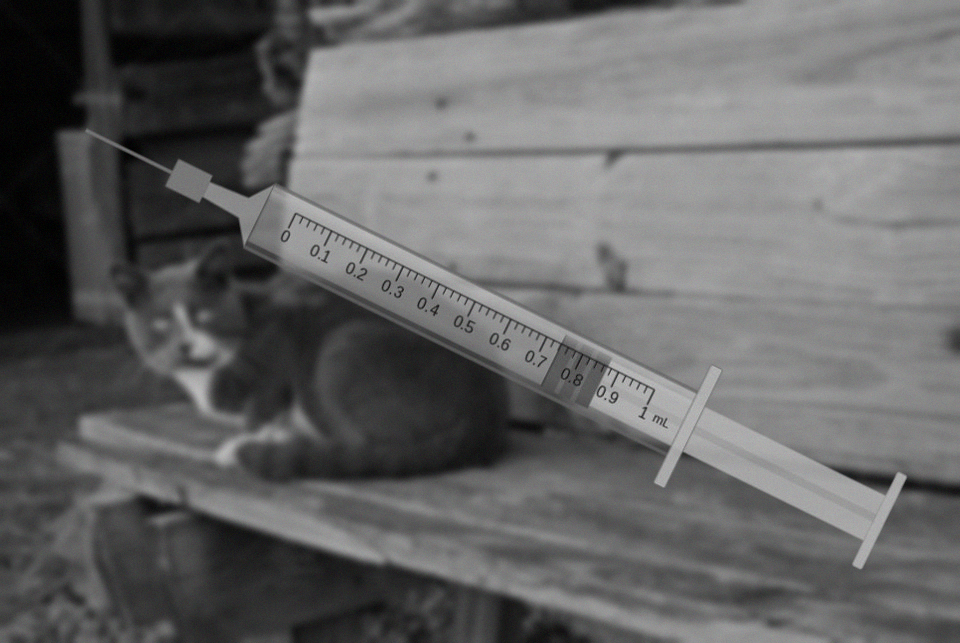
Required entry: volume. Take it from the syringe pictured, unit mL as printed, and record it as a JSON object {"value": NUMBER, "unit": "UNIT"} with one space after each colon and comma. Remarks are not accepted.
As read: {"value": 0.74, "unit": "mL"}
